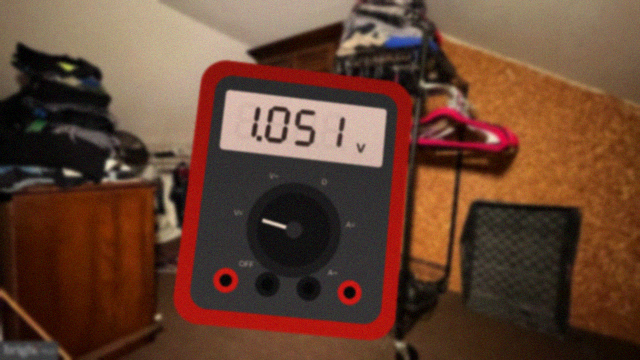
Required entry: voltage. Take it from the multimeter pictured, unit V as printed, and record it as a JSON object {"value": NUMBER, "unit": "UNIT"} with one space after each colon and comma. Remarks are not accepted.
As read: {"value": 1.051, "unit": "V"}
